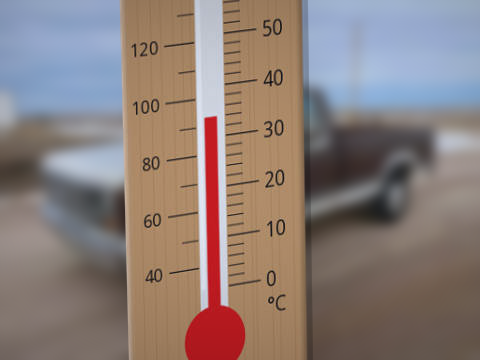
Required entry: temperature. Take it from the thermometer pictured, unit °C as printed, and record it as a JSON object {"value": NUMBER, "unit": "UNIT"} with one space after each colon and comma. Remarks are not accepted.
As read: {"value": 34, "unit": "°C"}
